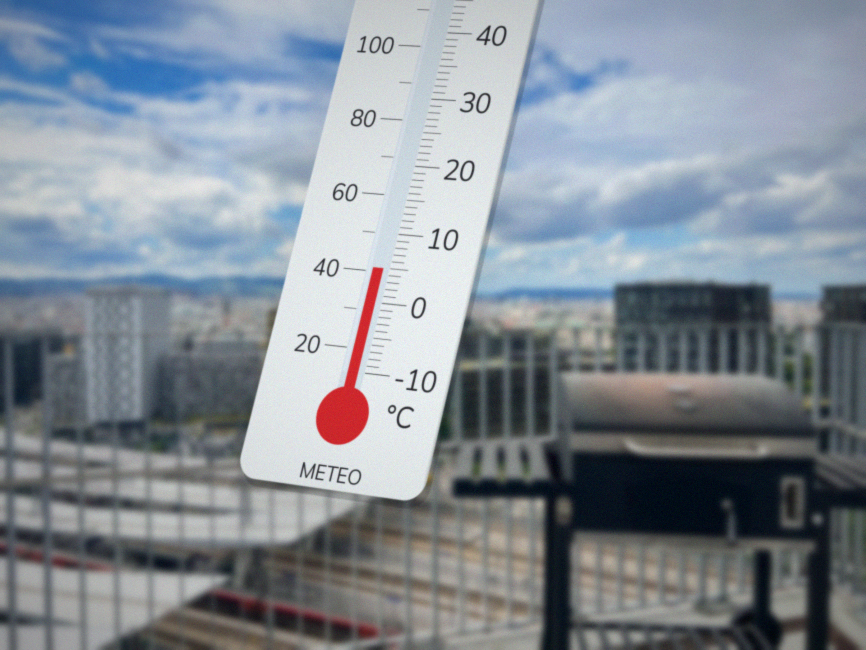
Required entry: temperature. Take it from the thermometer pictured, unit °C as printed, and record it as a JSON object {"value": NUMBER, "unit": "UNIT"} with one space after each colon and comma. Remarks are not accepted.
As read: {"value": 5, "unit": "°C"}
